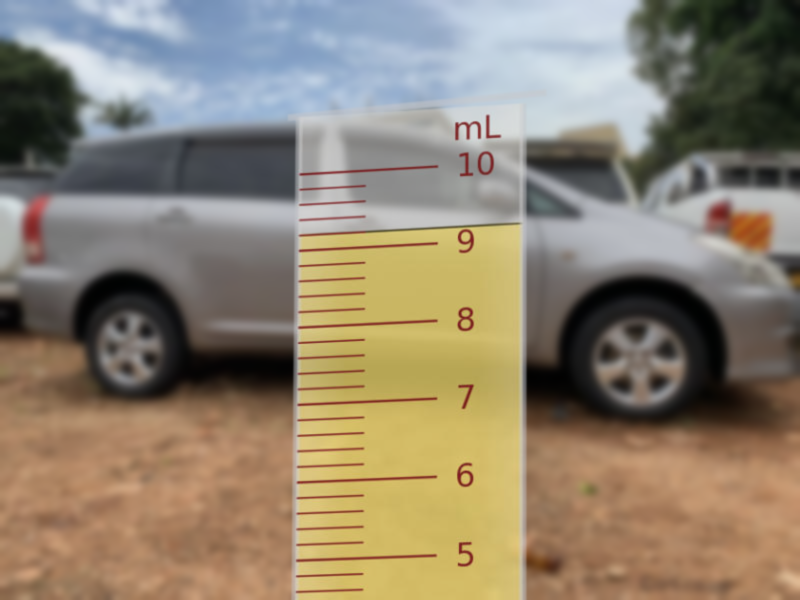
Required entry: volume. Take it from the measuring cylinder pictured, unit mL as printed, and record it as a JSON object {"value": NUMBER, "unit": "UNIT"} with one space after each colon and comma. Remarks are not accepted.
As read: {"value": 9.2, "unit": "mL"}
